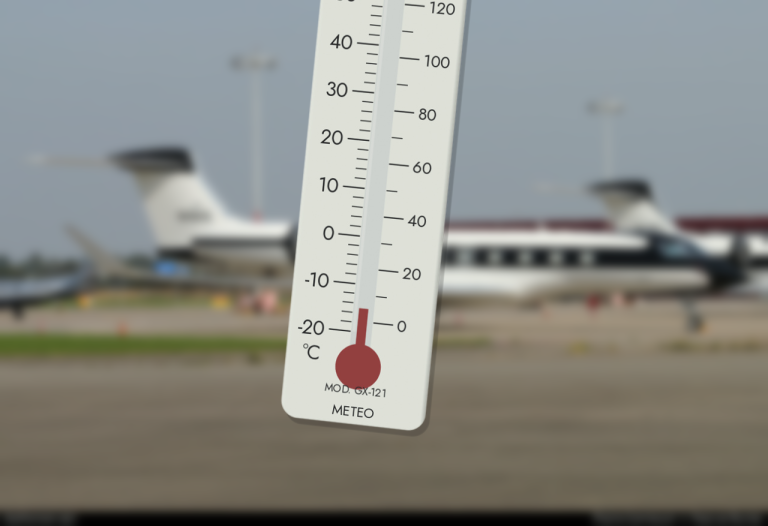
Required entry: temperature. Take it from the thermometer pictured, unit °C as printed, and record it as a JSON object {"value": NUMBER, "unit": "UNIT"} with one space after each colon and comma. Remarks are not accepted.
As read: {"value": -15, "unit": "°C"}
